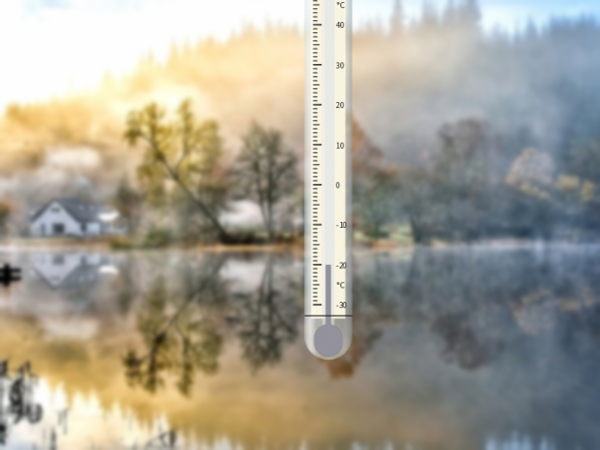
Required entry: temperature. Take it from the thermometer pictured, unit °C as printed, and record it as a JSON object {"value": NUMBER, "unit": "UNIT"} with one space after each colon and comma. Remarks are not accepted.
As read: {"value": -20, "unit": "°C"}
